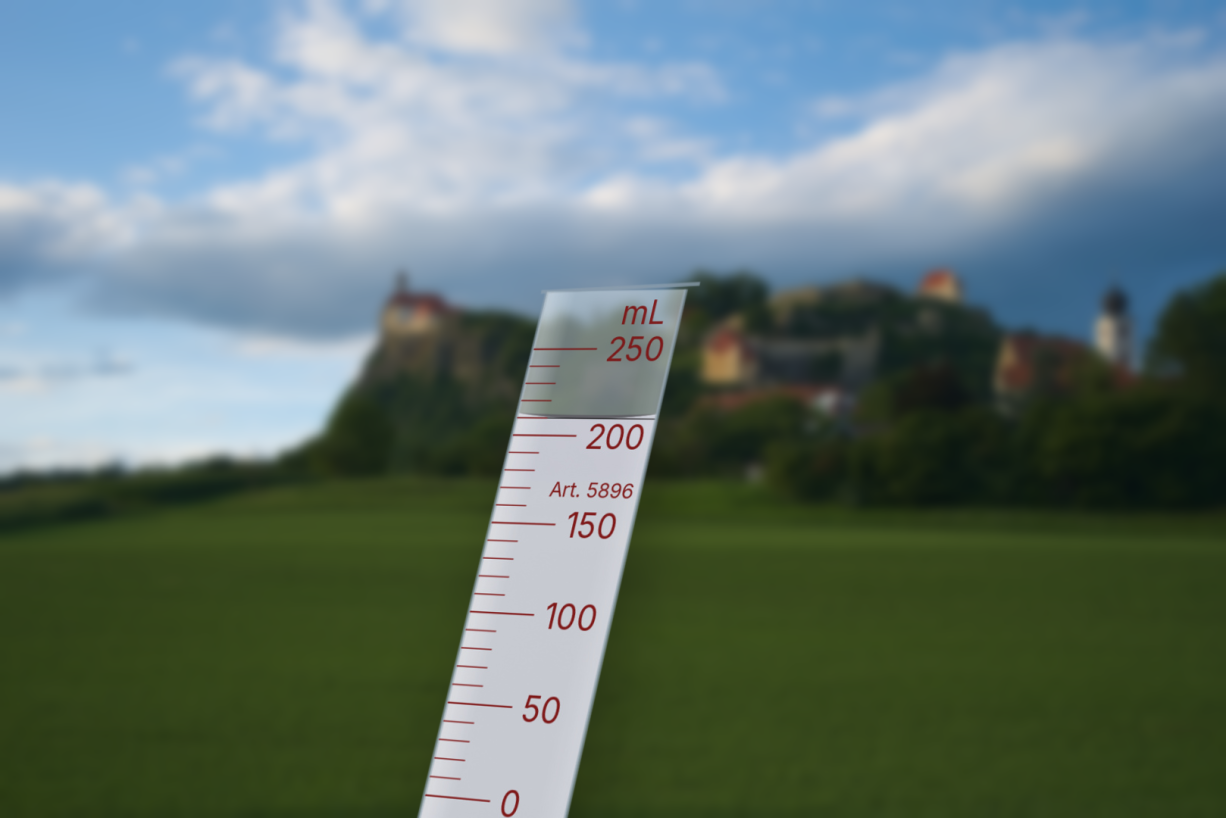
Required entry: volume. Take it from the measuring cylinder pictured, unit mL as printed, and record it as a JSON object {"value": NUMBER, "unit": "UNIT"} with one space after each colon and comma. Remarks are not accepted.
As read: {"value": 210, "unit": "mL"}
